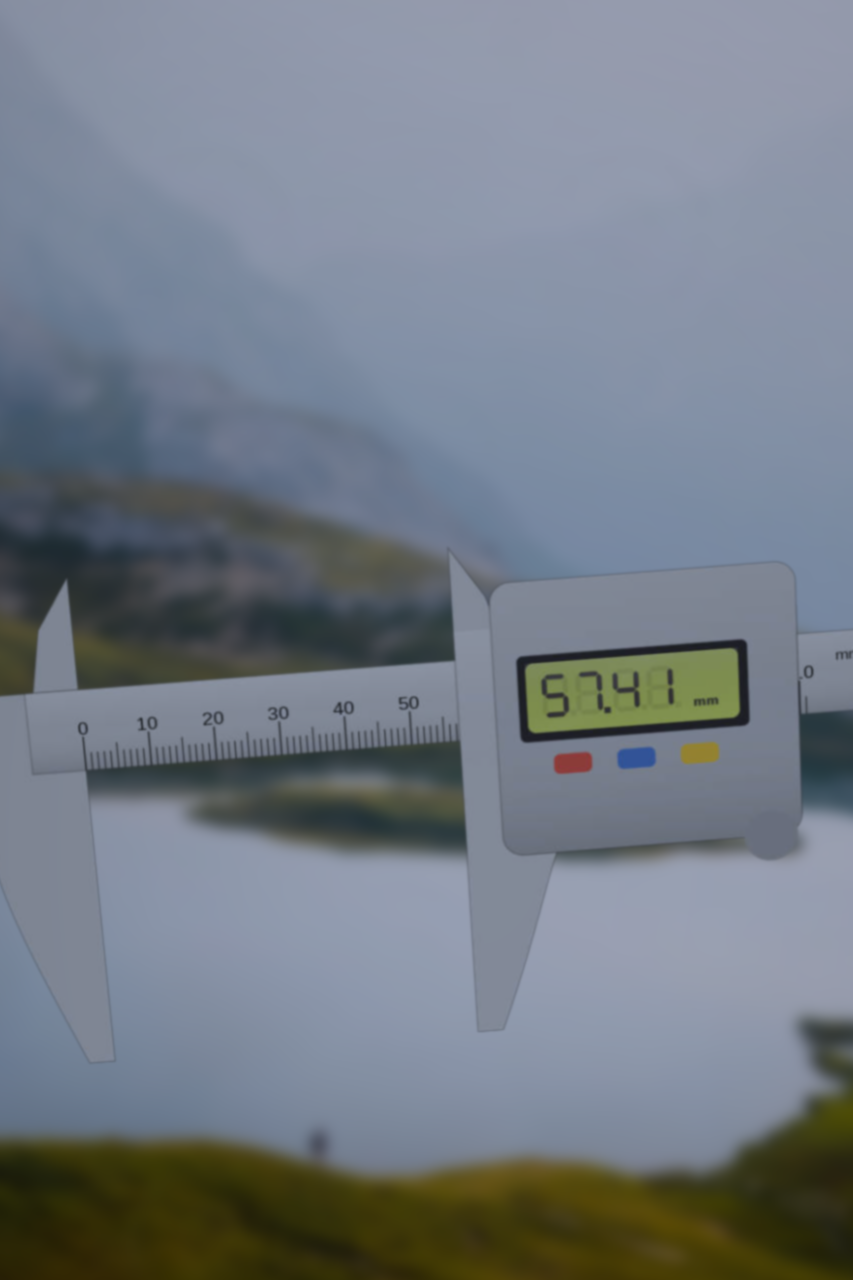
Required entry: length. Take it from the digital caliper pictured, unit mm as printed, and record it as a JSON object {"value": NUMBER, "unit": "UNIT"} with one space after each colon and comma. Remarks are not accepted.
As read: {"value": 57.41, "unit": "mm"}
